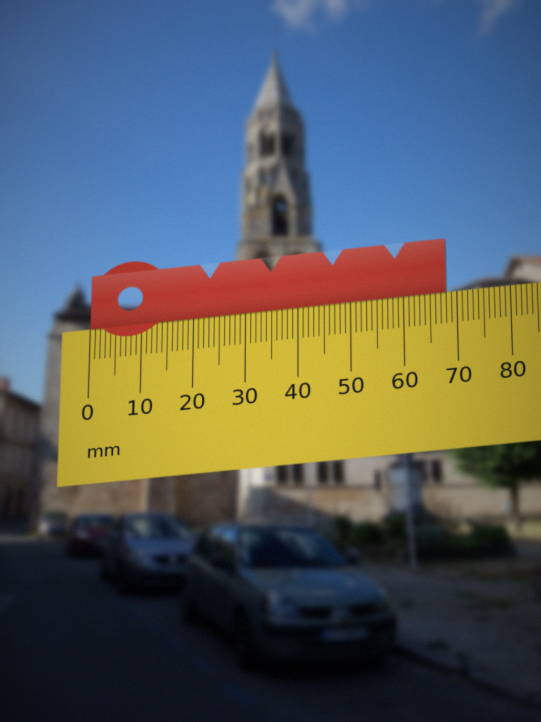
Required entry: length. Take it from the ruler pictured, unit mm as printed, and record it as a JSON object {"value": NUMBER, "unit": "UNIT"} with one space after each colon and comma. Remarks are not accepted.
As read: {"value": 68, "unit": "mm"}
